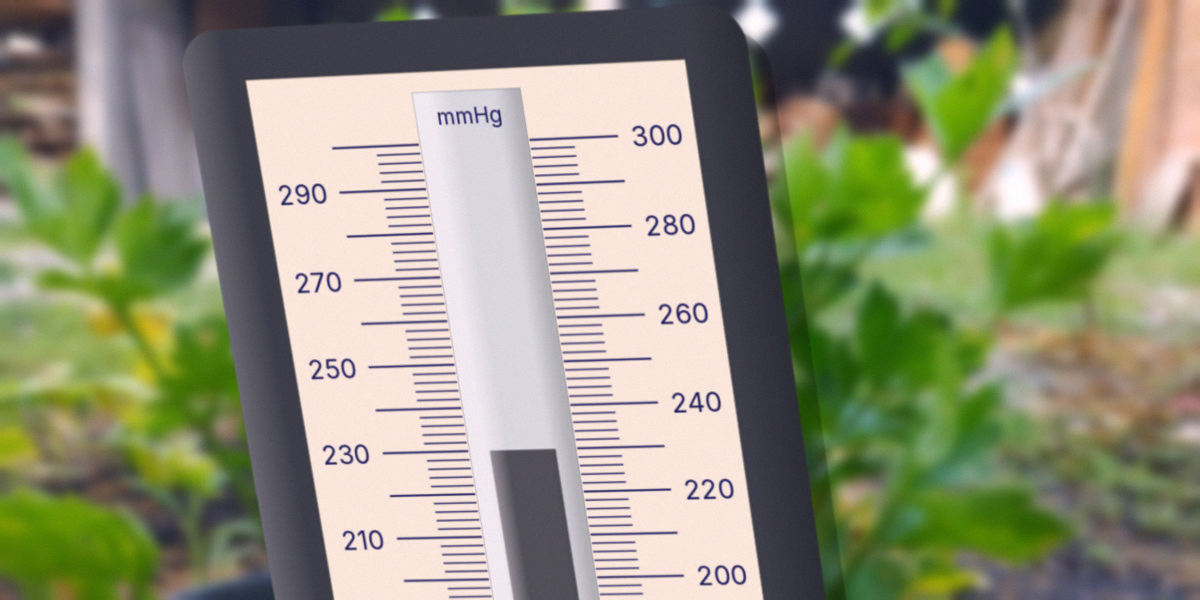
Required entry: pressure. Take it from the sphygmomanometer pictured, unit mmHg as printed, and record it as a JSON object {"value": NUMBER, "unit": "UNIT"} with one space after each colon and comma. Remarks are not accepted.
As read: {"value": 230, "unit": "mmHg"}
